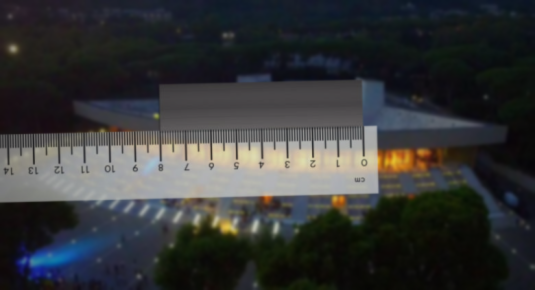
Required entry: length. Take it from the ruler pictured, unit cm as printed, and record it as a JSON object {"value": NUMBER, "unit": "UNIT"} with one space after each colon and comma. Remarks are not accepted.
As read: {"value": 8, "unit": "cm"}
